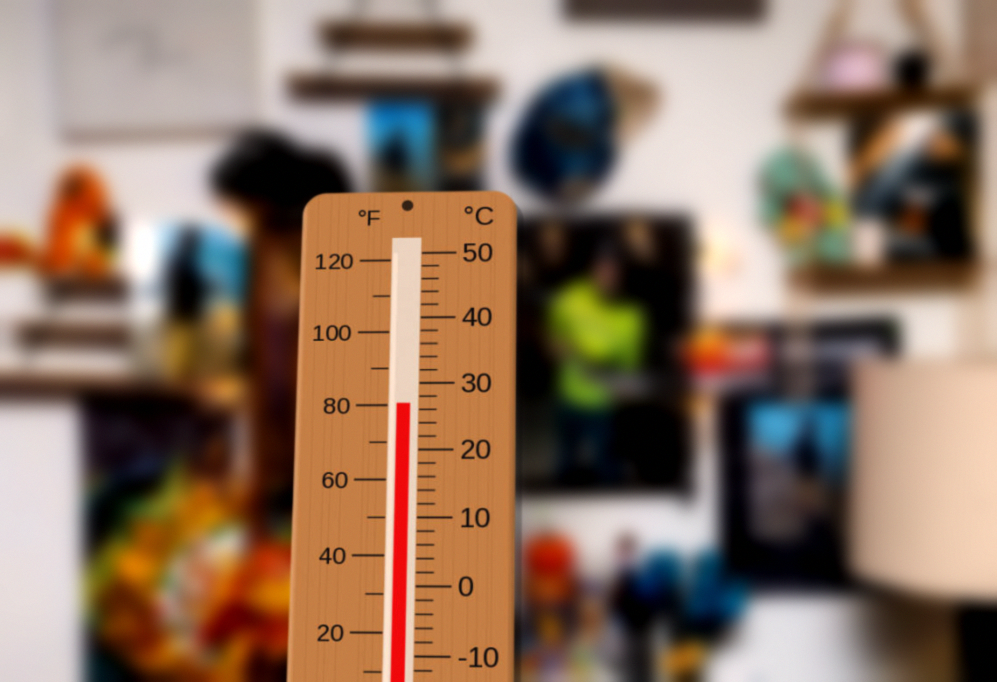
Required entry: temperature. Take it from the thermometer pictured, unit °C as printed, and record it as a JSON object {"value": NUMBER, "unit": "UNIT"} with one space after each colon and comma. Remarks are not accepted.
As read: {"value": 27, "unit": "°C"}
